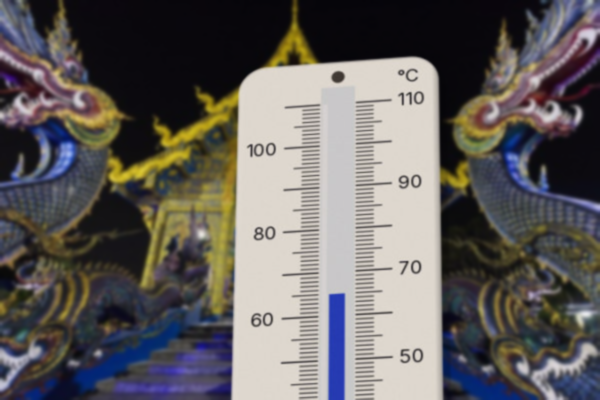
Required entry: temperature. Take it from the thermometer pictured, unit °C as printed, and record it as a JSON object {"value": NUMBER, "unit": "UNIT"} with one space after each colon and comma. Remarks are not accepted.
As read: {"value": 65, "unit": "°C"}
